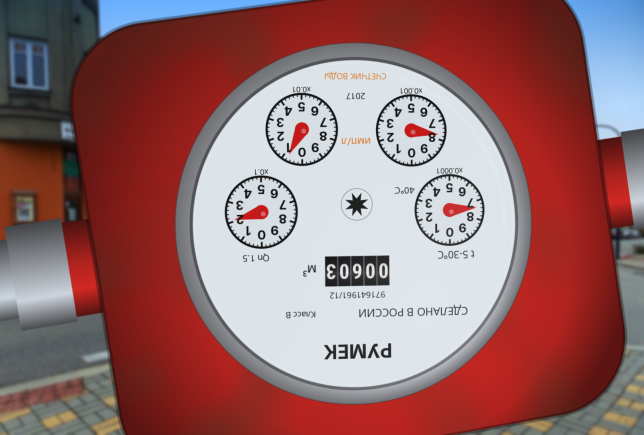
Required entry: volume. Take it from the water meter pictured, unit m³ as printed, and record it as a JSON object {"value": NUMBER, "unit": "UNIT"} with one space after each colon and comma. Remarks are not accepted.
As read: {"value": 603.2077, "unit": "m³"}
